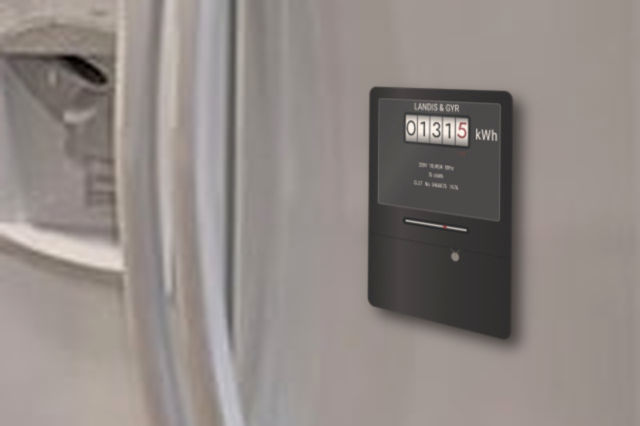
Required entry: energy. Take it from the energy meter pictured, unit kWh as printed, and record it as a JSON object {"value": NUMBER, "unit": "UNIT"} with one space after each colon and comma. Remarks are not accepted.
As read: {"value": 131.5, "unit": "kWh"}
